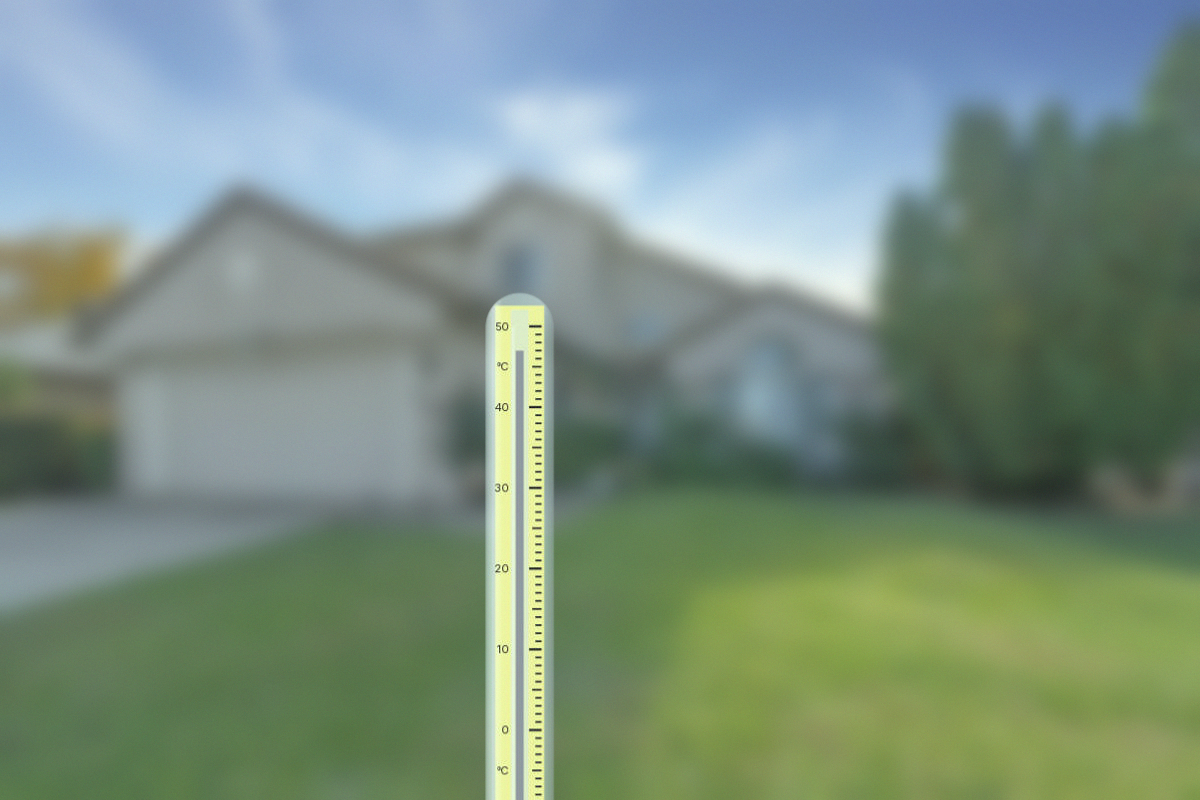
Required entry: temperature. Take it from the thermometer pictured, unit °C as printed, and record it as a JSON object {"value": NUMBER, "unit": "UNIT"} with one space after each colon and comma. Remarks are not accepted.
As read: {"value": 47, "unit": "°C"}
